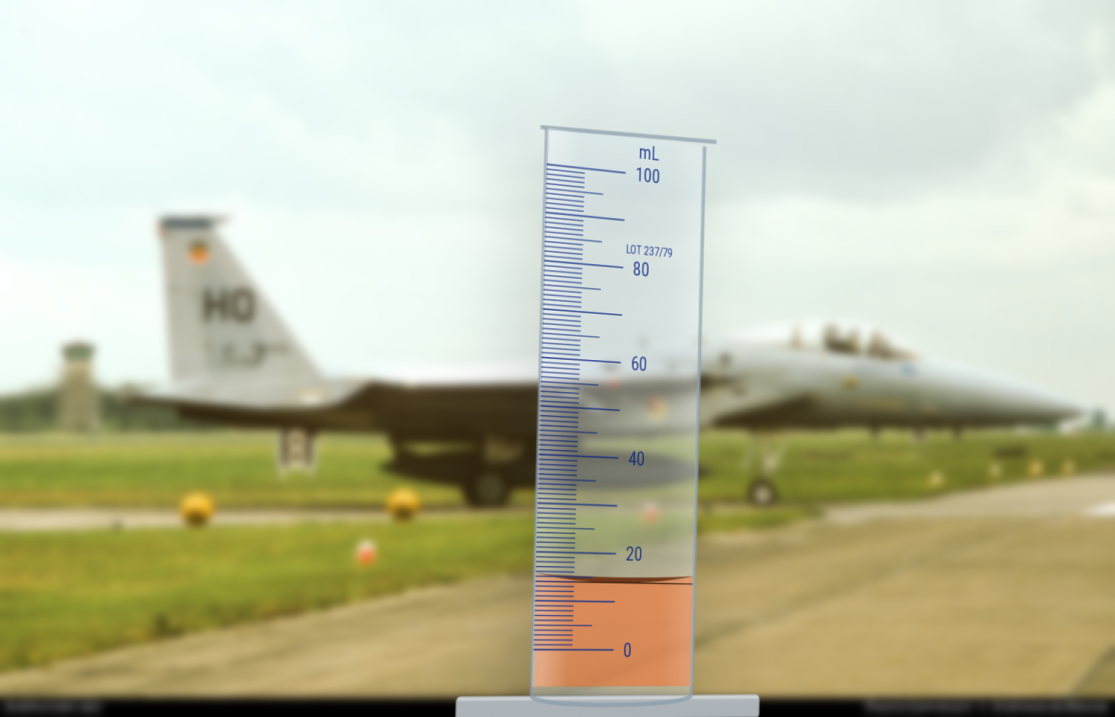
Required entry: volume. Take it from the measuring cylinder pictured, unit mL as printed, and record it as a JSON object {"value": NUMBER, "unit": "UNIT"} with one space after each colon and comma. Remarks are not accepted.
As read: {"value": 14, "unit": "mL"}
